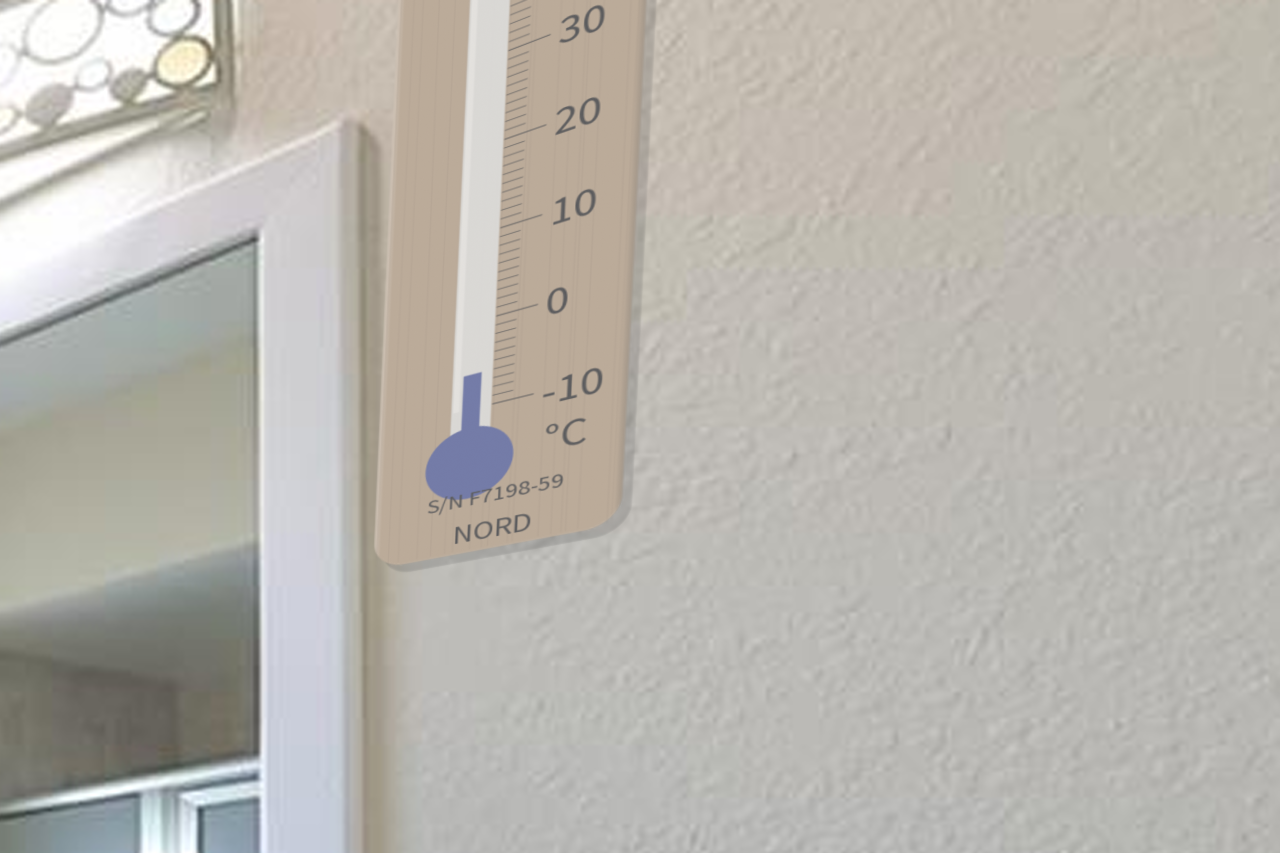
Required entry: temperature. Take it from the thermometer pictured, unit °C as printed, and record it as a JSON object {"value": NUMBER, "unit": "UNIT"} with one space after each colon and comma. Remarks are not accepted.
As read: {"value": -6, "unit": "°C"}
